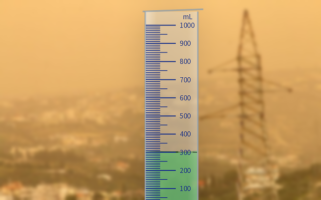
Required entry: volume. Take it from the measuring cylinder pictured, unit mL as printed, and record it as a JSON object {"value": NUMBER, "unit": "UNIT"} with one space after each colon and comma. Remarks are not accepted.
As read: {"value": 300, "unit": "mL"}
